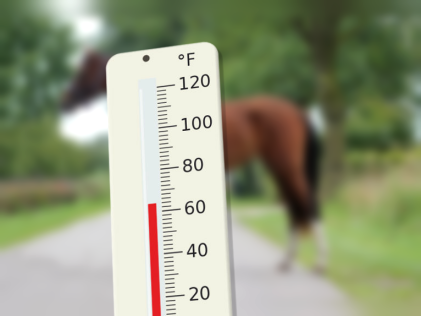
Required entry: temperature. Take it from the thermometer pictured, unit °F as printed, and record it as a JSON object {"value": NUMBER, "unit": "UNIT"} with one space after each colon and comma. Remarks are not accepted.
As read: {"value": 64, "unit": "°F"}
